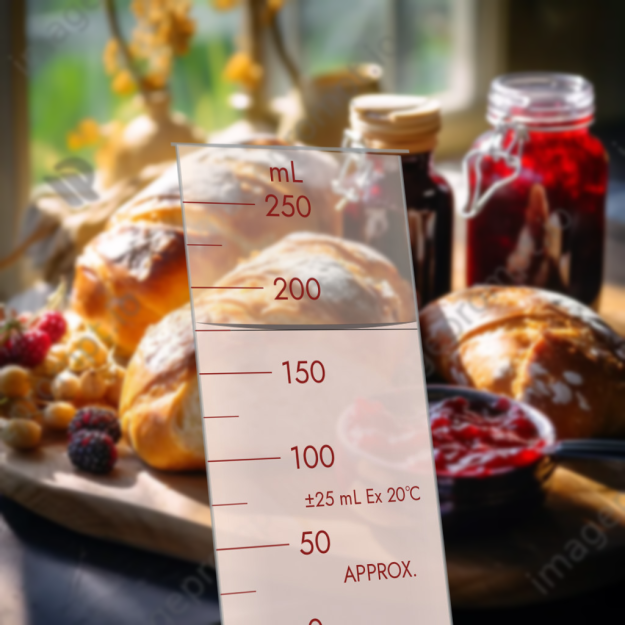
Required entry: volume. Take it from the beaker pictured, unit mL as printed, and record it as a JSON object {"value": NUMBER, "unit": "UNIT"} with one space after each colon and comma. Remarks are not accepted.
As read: {"value": 175, "unit": "mL"}
